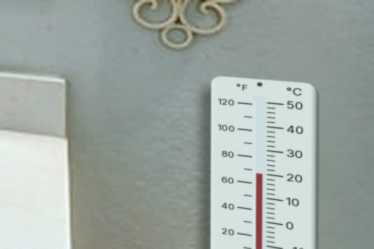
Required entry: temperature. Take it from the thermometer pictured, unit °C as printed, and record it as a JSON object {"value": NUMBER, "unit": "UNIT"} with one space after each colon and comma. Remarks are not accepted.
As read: {"value": 20, "unit": "°C"}
